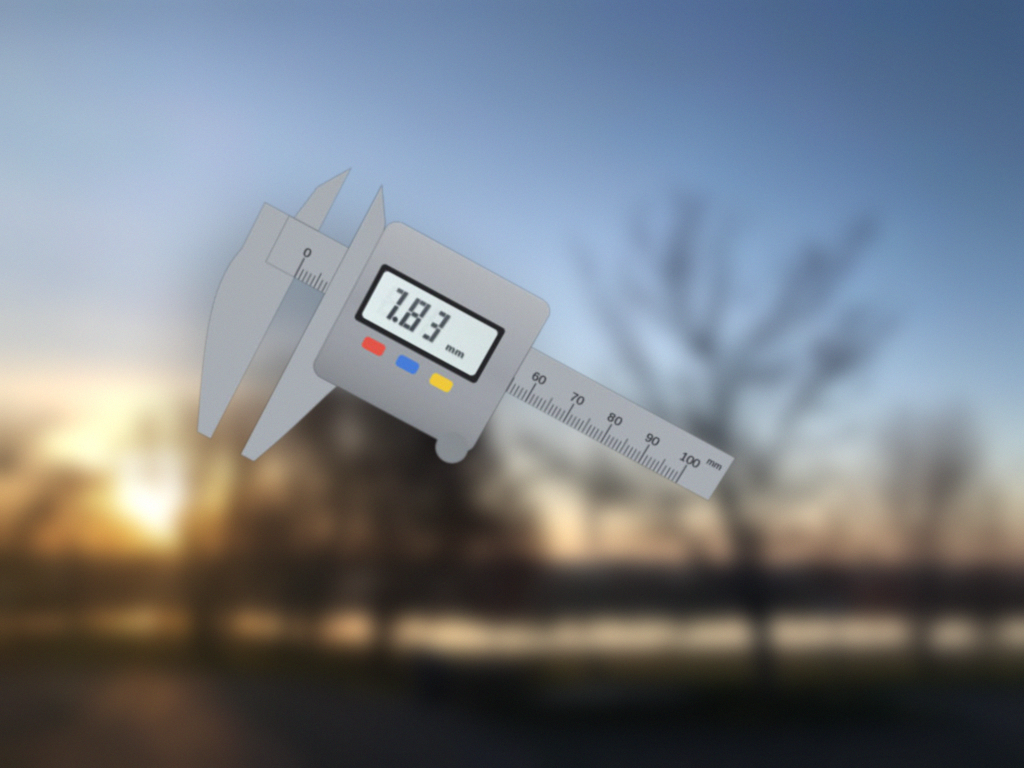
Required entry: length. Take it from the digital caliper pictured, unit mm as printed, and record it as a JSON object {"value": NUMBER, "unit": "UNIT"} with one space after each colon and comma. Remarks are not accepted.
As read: {"value": 7.83, "unit": "mm"}
